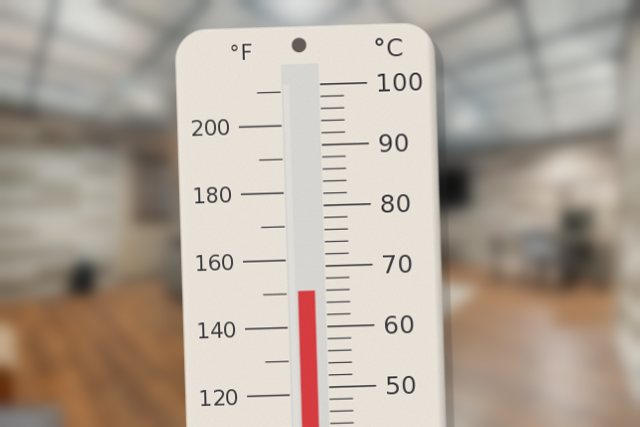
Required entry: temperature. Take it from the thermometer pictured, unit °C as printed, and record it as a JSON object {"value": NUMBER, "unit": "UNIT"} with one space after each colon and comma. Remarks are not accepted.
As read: {"value": 66, "unit": "°C"}
